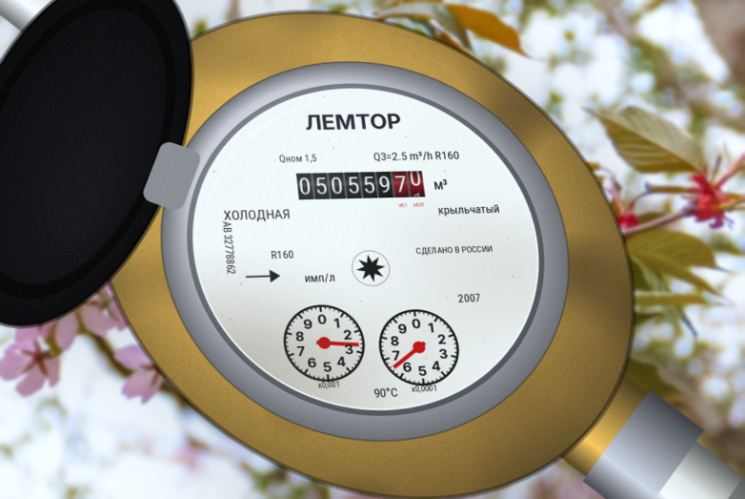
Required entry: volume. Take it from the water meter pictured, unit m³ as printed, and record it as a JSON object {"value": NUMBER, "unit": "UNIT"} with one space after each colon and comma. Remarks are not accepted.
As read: {"value": 50559.7026, "unit": "m³"}
